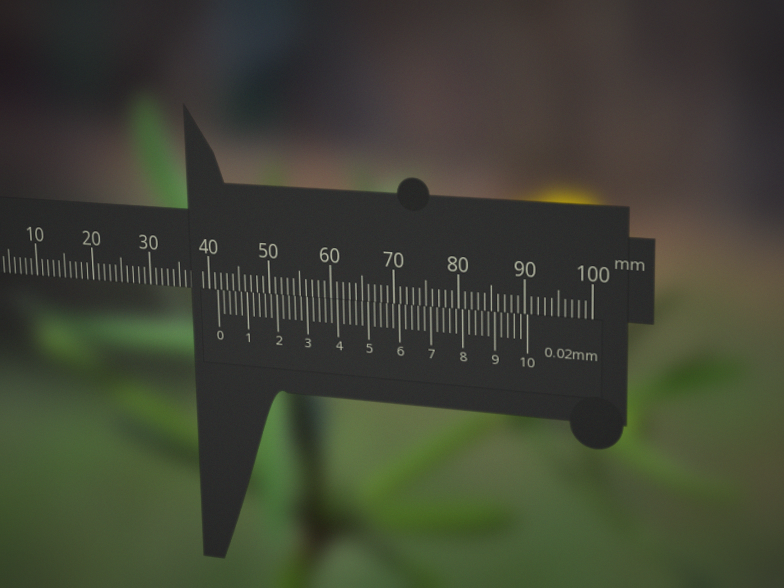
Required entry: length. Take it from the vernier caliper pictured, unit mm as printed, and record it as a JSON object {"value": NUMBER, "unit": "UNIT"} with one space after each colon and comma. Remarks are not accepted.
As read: {"value": 41.4, "unit": "mm"}
